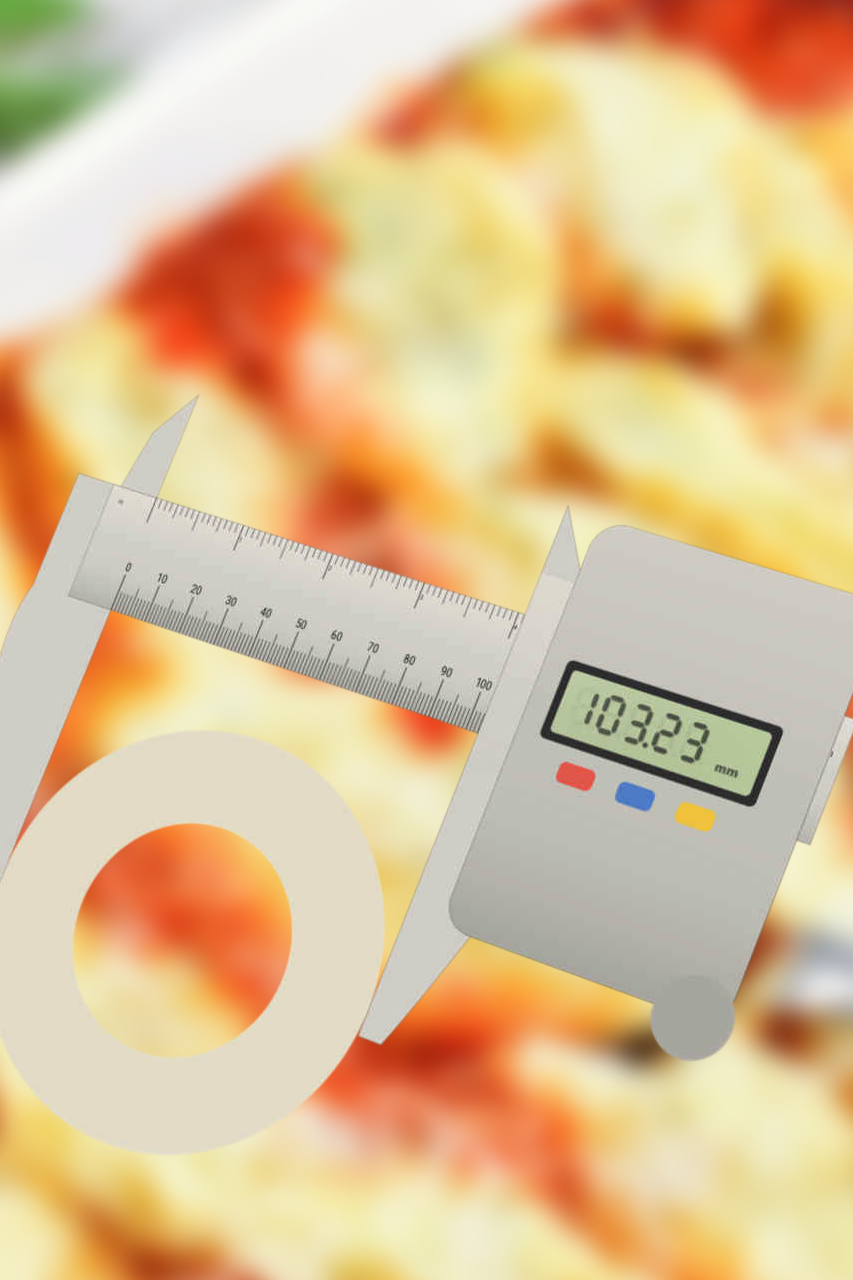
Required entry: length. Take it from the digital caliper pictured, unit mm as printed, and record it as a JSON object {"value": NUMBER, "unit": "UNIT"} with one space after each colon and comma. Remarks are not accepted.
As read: {"value": 103.23, "unit": "mm"}
